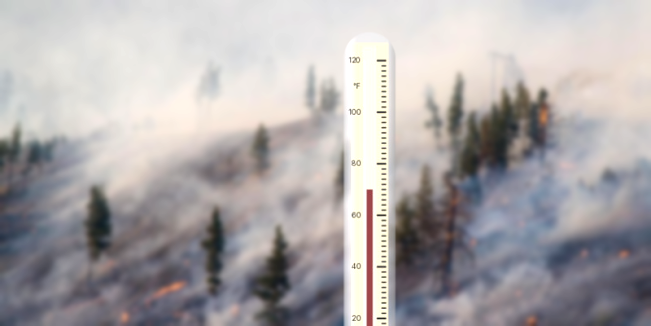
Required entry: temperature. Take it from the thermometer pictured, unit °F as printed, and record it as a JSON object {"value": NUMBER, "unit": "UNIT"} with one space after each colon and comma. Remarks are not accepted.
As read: {"value": 70, "unit": "°F"}
